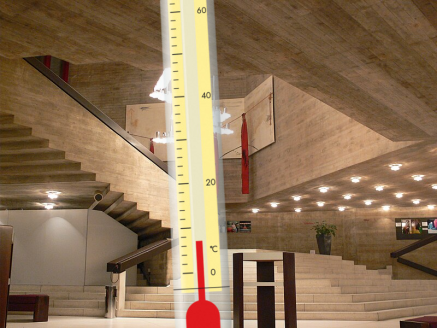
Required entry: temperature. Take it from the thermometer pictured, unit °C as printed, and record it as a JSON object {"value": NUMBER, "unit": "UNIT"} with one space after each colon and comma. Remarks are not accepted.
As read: {"value": 7, "unit": "°C"}
